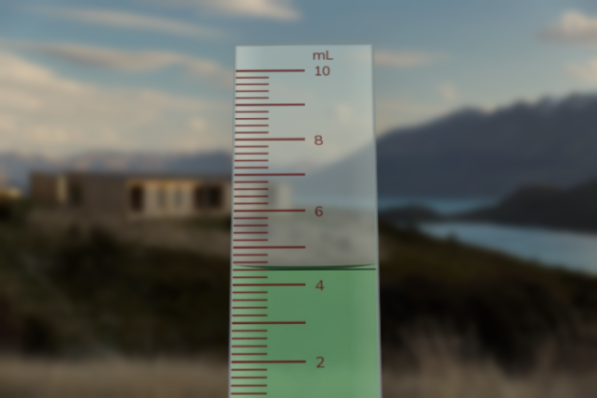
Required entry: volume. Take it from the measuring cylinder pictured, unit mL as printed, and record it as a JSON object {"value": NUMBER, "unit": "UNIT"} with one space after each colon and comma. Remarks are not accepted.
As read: {"value": 4.4, "unit": "mL"}
